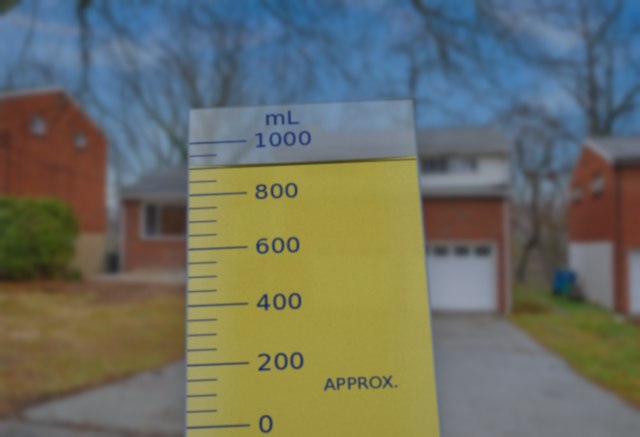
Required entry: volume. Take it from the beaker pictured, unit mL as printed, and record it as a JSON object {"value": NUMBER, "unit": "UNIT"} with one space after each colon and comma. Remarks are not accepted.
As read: {"value": 900, "unit": "mL"}
